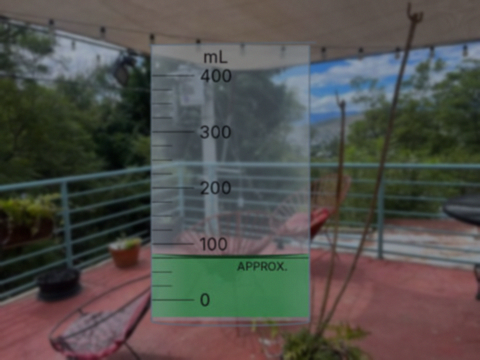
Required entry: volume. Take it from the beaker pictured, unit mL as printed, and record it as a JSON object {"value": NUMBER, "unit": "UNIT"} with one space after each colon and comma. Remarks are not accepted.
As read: {"value": 75, "unit": "mL"}
